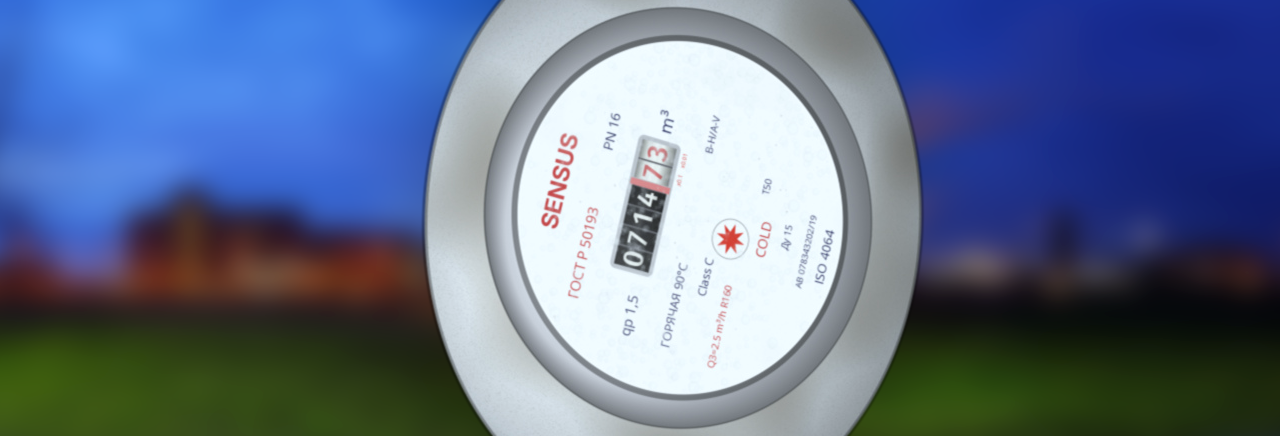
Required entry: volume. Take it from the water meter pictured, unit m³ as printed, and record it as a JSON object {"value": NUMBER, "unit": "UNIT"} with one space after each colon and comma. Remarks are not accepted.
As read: {"value": 714.73, "unit": "m³"}
